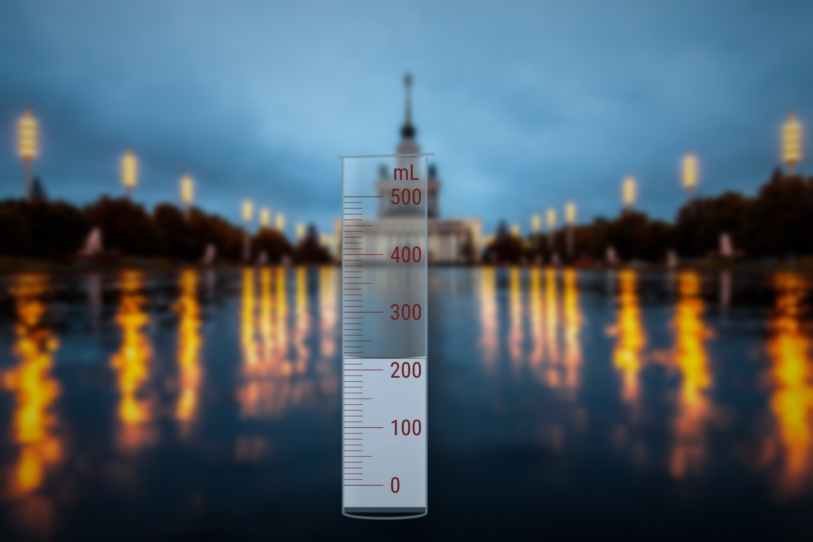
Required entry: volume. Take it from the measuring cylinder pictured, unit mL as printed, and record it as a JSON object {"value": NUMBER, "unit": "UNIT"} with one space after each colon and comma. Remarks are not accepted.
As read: {"value": 220, "unit": "mL"}
